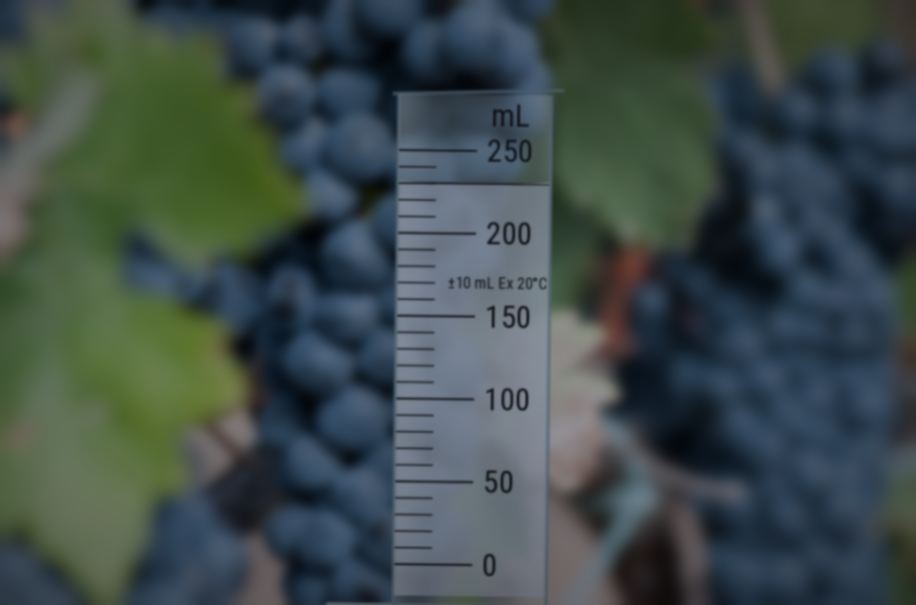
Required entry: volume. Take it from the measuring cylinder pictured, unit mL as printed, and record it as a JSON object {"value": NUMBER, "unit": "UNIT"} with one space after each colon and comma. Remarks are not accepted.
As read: {"value": 230, "unit": "mL"}
